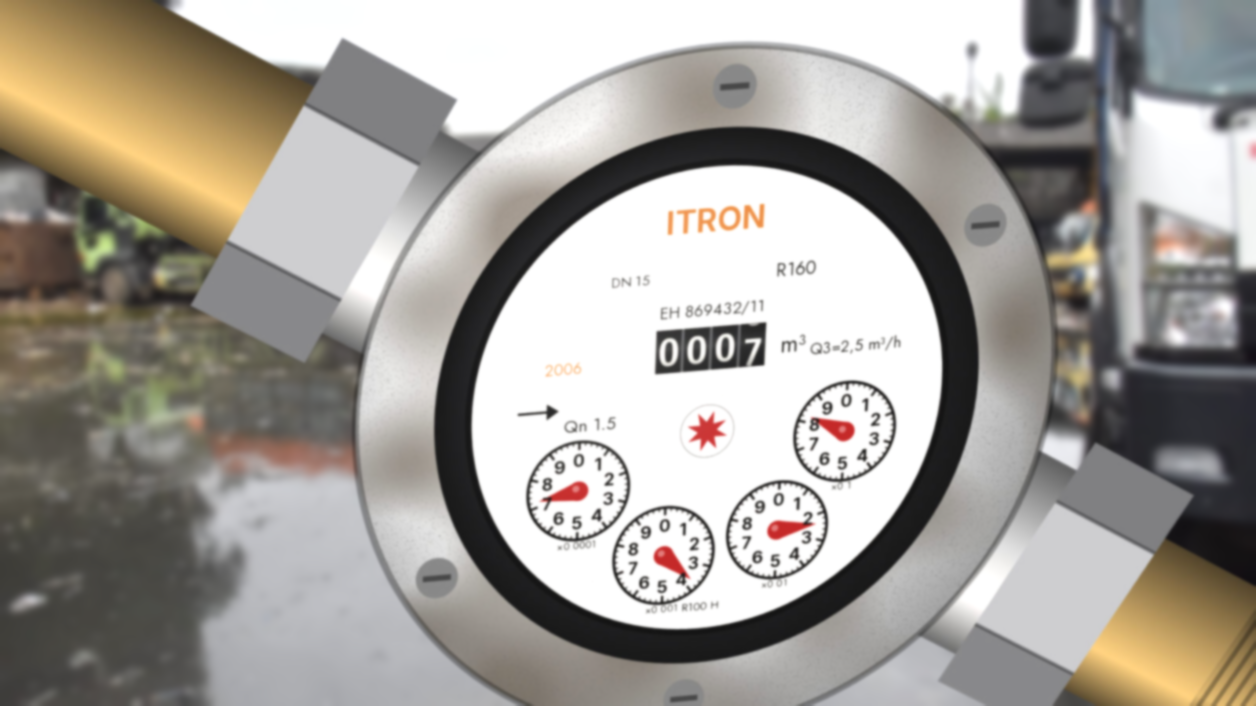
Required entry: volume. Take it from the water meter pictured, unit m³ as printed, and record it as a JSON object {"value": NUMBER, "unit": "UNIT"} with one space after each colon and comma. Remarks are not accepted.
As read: {"value": 6.8237, "unit": "m³"}
